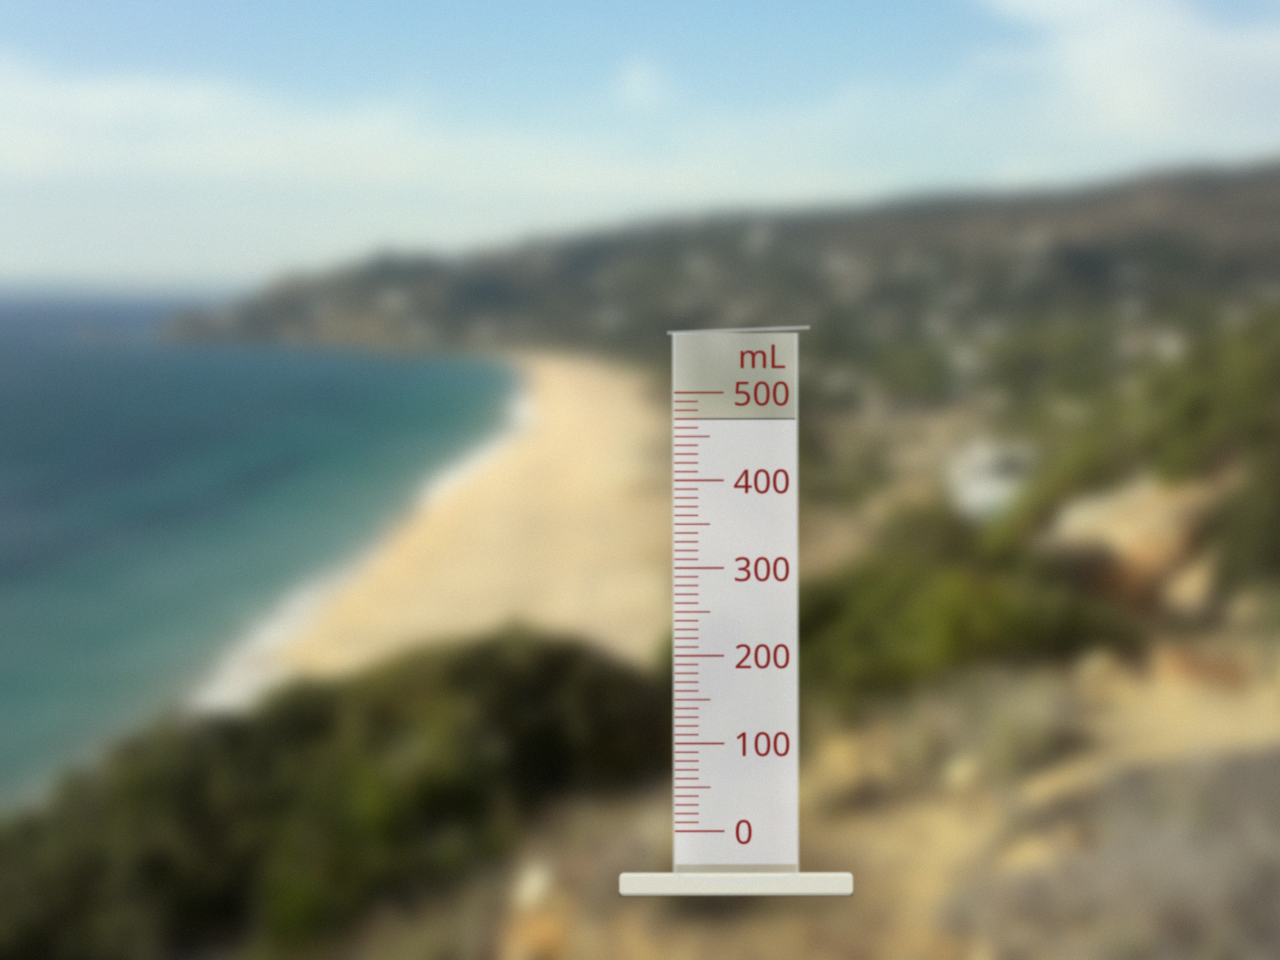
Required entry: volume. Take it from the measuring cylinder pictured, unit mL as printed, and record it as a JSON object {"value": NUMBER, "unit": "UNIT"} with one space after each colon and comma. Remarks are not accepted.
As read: {"value": 470, "unit": "mL"}
